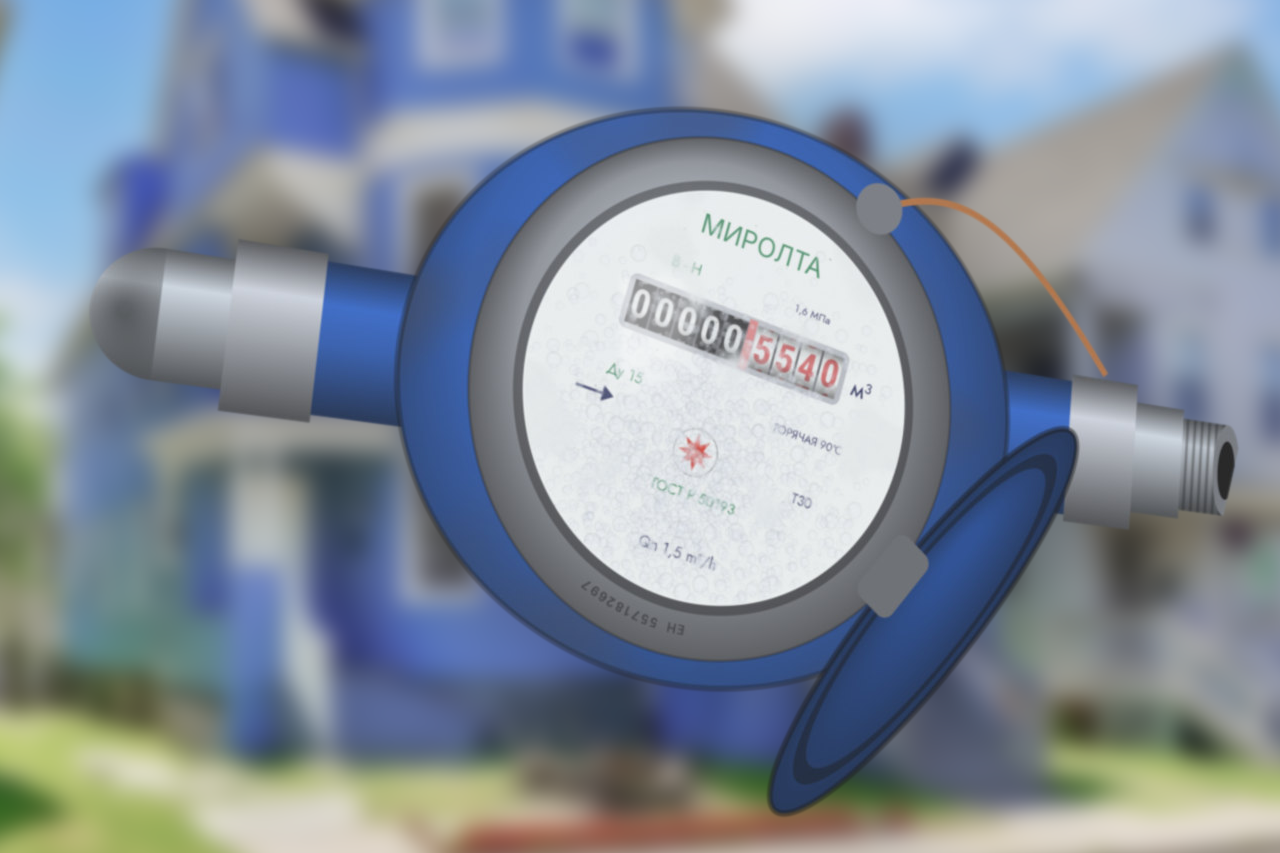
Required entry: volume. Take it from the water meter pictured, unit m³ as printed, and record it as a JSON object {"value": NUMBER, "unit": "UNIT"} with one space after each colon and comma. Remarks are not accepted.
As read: {"value": 0.5540, "unit": "m³"}
